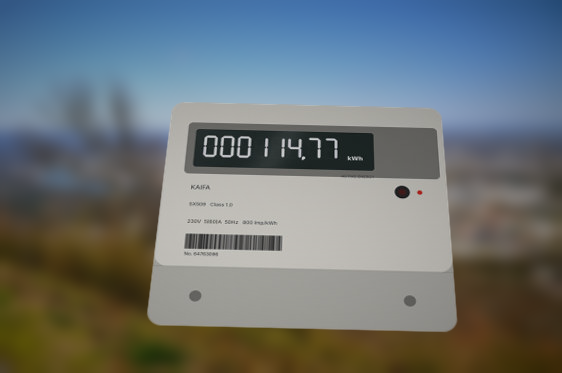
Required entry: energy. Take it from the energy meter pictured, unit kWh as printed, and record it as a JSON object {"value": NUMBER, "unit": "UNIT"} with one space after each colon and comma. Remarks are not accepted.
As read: {"value": 114.77, "unit": "kWh"}
